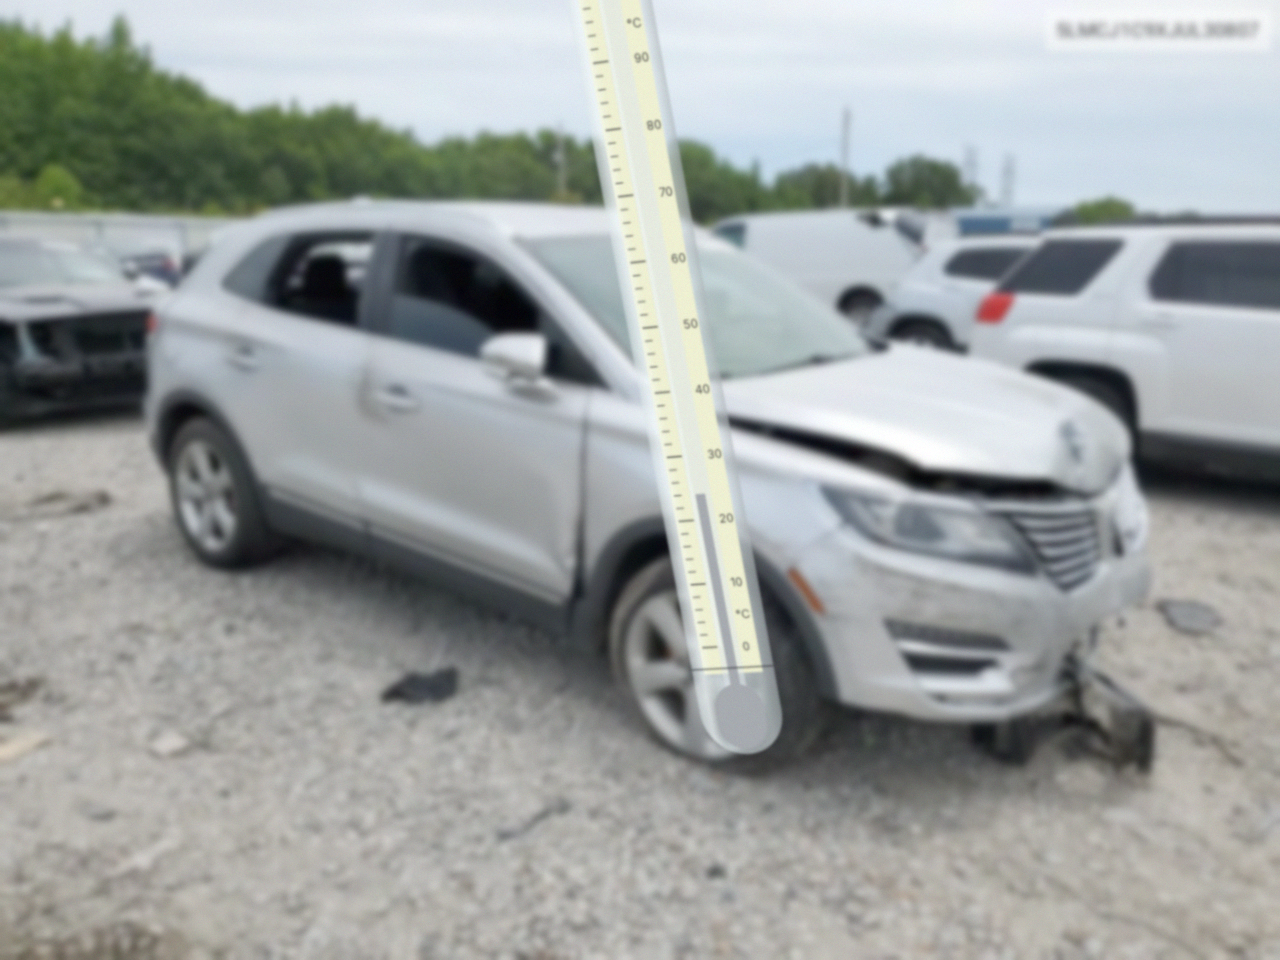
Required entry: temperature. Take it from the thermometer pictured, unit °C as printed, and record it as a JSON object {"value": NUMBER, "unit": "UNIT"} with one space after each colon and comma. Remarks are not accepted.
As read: {"value": 24, "unit": "°C"}
